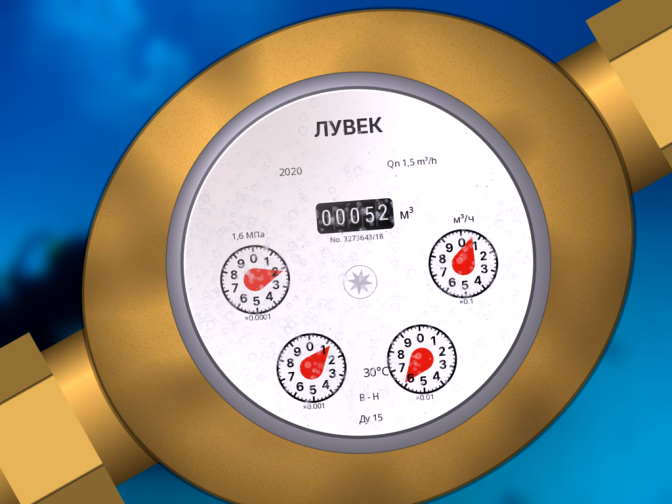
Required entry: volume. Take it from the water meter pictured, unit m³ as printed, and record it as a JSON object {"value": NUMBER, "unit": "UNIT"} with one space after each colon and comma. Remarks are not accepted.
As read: {"value": 52.0612, "unit": "m³"}
